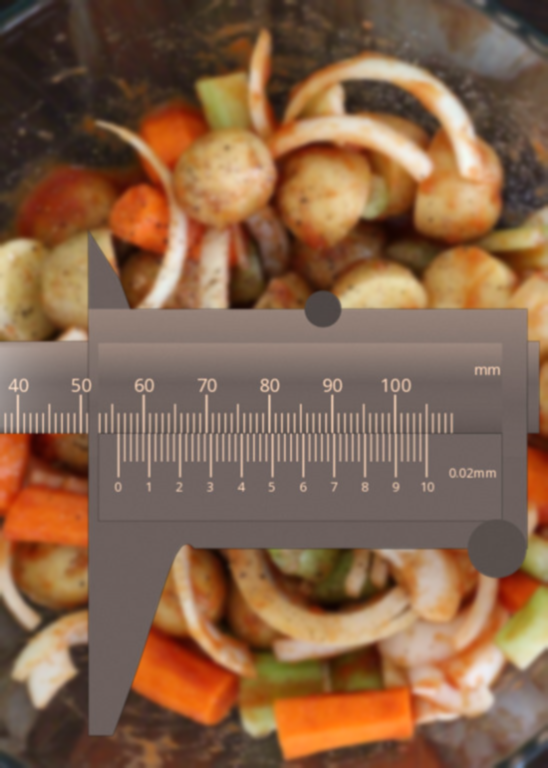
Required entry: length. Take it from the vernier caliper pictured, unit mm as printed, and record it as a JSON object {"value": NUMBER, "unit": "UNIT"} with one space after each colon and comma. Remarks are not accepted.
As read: {"value": 56.0, "unit": "mm"}
